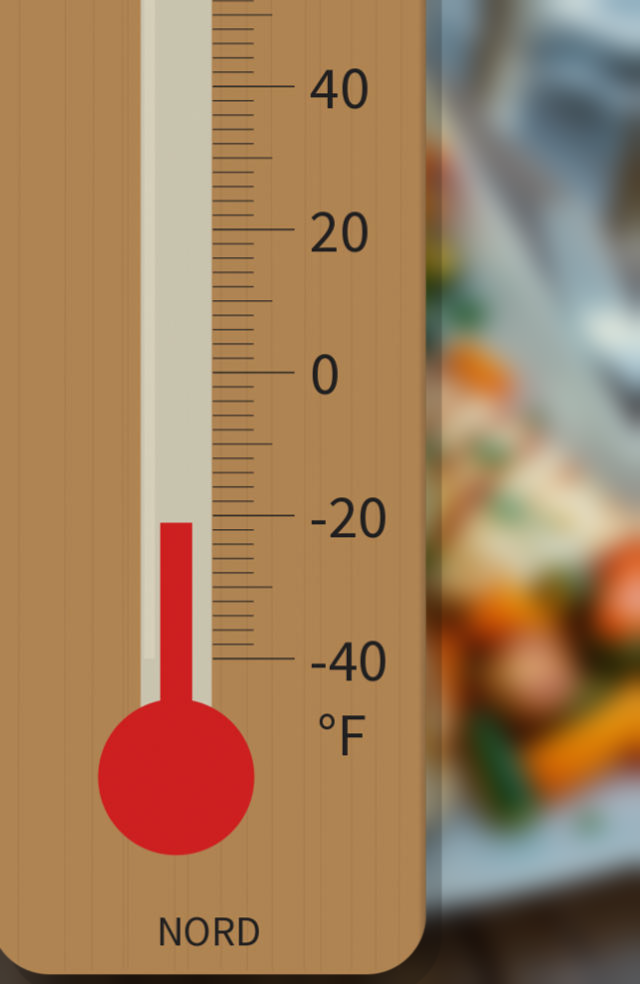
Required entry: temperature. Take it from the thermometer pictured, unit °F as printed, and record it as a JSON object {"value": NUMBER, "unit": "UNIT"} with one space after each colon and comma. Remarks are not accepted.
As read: {"value": -21, "unit": "°F"}
